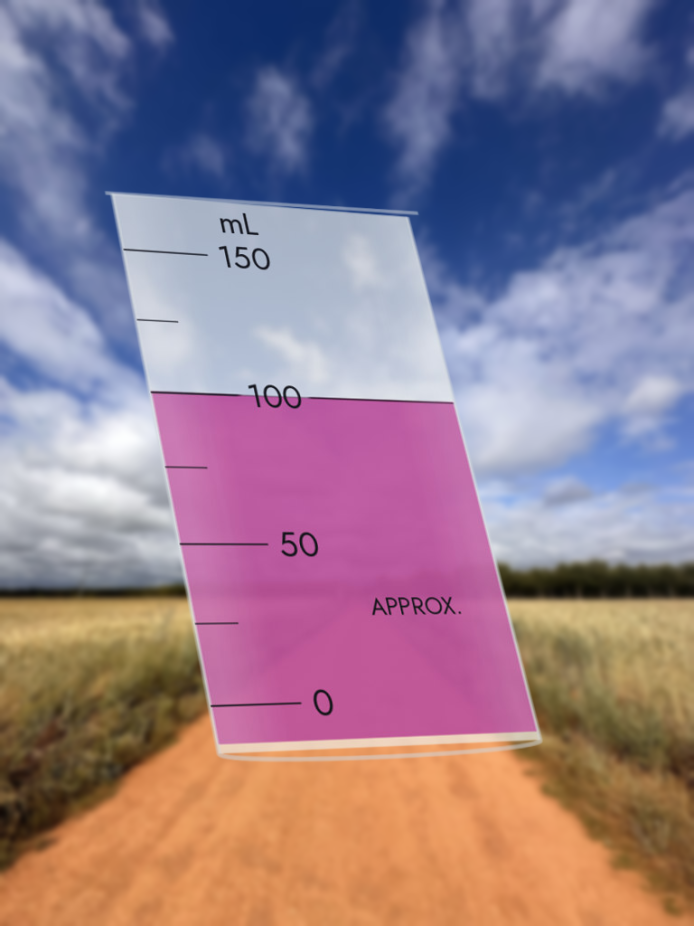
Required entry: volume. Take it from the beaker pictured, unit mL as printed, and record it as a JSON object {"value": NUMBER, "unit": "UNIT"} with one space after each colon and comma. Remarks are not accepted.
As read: {"value": 100, "unit": "mL"}
